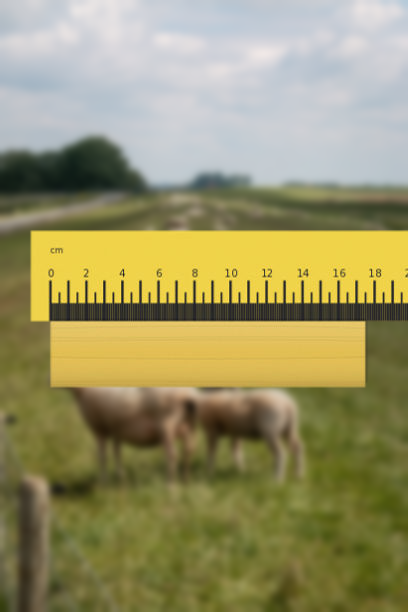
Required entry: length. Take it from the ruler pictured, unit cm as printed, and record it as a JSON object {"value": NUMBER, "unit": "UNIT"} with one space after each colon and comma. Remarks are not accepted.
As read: {"value": 17.5, "unit": "cm"}
